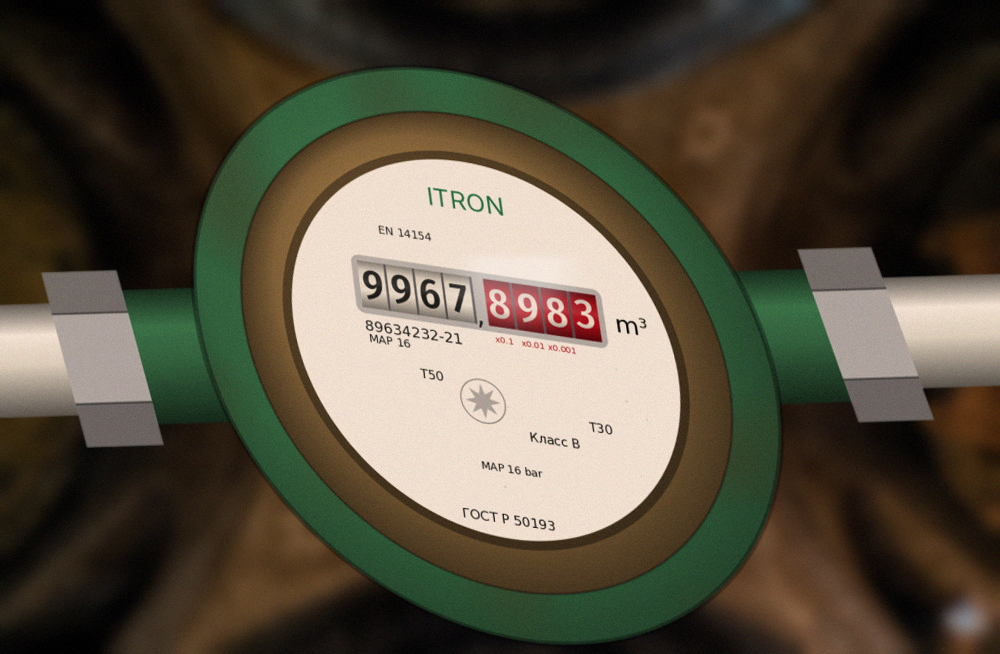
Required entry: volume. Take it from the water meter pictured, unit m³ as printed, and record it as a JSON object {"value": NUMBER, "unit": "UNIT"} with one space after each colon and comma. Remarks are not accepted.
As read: {"value": 9967.8983, "unit": "m³"}
